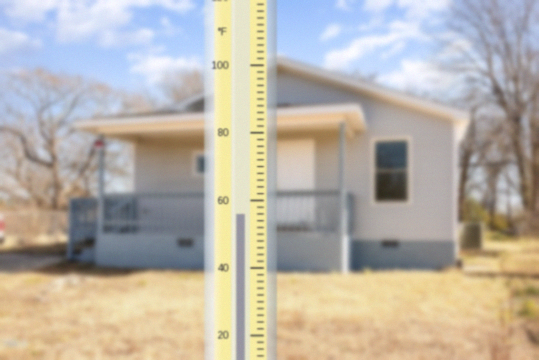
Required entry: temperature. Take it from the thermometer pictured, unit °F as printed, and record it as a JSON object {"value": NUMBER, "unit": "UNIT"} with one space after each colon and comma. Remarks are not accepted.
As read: {"value": 56, "unit": "°F"}
